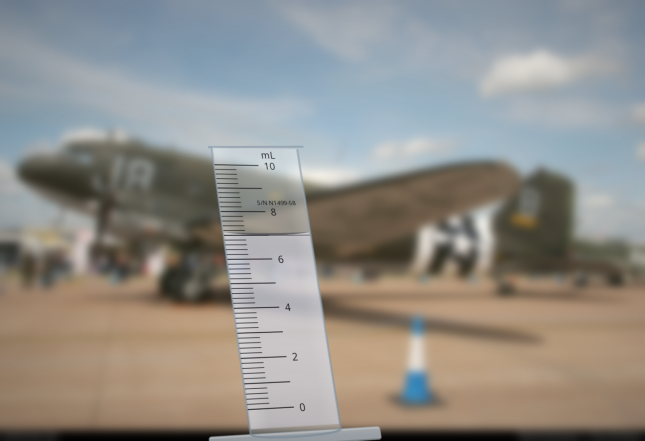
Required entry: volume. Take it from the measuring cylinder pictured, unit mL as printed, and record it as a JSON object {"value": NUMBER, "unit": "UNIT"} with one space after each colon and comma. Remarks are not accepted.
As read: {"value": 7, "unit": "mL"}
